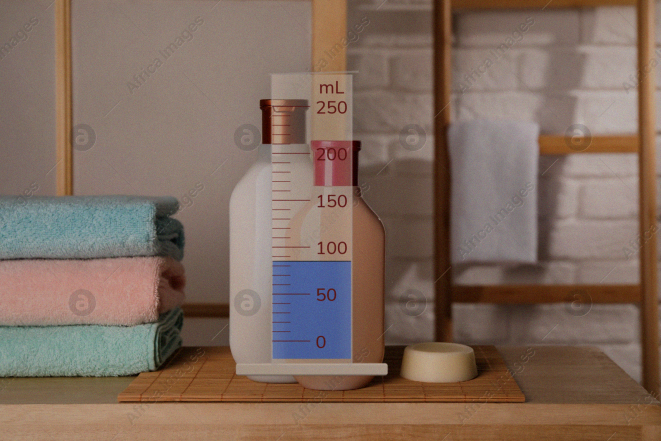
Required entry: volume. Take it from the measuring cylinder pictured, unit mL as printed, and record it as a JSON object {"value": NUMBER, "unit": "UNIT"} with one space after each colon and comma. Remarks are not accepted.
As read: {"value": 85, "unit": "mL"}
